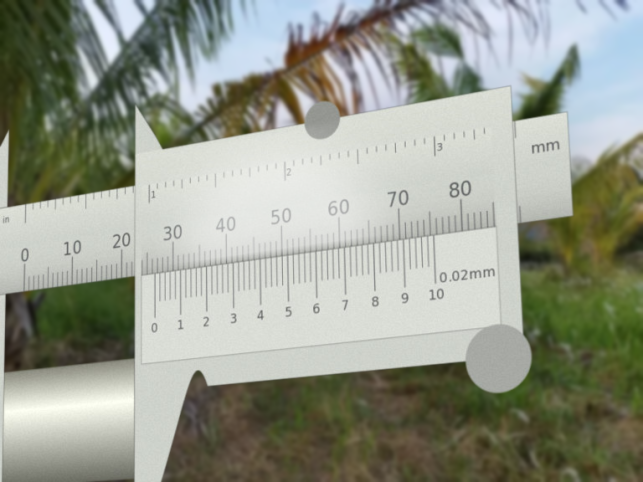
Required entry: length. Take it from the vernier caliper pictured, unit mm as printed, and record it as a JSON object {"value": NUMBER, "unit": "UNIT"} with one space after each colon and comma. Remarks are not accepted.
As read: {"value": 26.5, "unit": "mm"}
